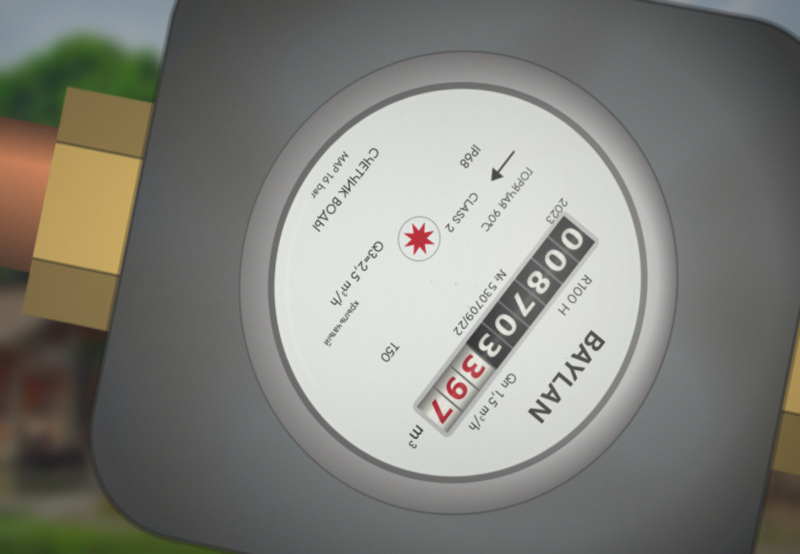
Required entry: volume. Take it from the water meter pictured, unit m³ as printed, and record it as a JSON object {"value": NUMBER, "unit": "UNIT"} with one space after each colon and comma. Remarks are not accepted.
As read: {"value": 8703.397, "unit": "m³"}
